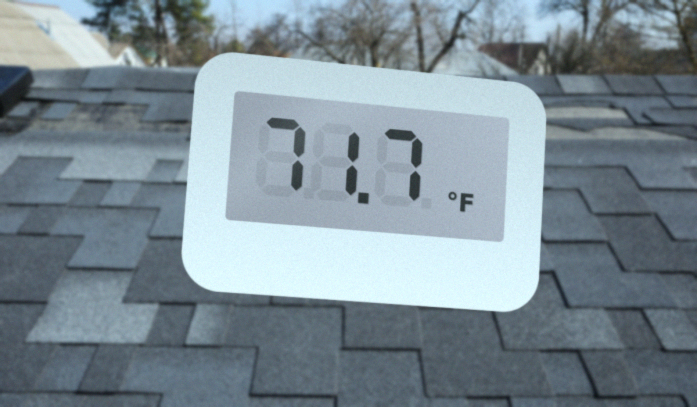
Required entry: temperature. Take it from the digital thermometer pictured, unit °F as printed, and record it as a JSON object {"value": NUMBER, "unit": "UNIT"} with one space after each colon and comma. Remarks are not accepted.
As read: {"value": 71.7, "unit": "°F"}
